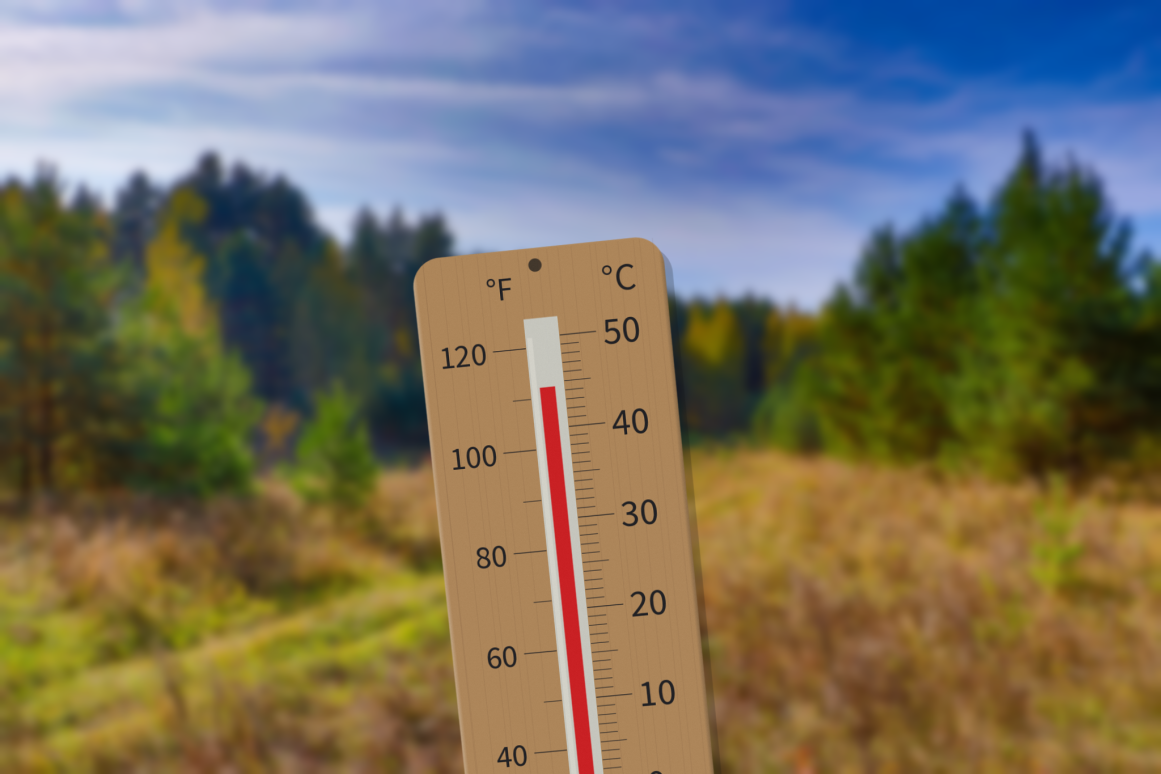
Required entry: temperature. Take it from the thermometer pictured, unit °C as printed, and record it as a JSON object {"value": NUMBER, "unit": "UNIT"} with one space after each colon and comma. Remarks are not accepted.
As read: {"value": 44.5, "unit": "°C"}
